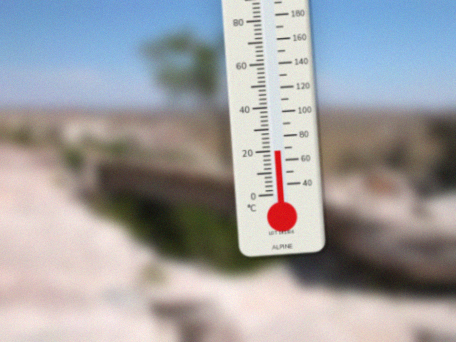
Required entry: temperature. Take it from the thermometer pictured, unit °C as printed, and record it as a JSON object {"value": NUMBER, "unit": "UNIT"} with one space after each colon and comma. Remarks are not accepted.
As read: {"value": 20, "unit": "°C"}
